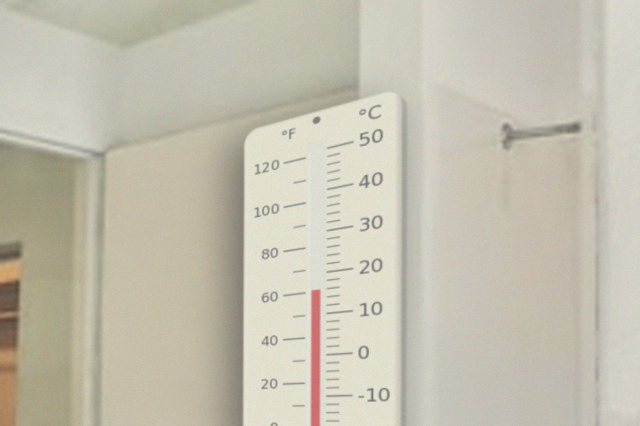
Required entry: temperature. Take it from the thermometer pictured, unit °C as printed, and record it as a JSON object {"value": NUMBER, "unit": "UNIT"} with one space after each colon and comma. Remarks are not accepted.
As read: {"value": 16, "unit": "°C"}
